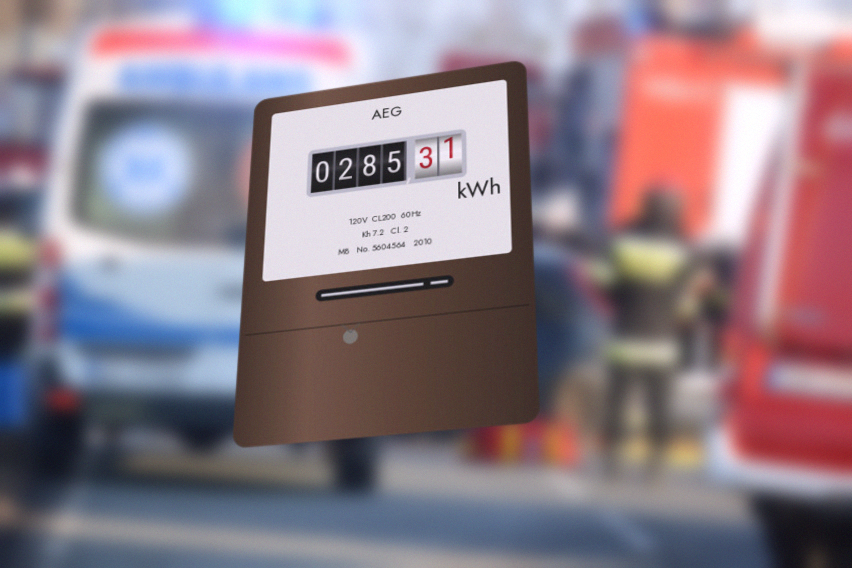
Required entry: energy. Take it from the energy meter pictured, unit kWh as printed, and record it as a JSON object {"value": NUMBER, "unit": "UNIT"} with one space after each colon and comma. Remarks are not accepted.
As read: {"value": 285.31, "unit": "kWh"}
